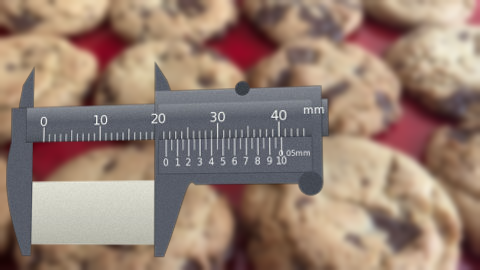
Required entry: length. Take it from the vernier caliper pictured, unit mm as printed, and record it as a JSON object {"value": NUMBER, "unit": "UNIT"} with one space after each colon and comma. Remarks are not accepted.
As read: {"value": 21.4, "unit": "mm"}
